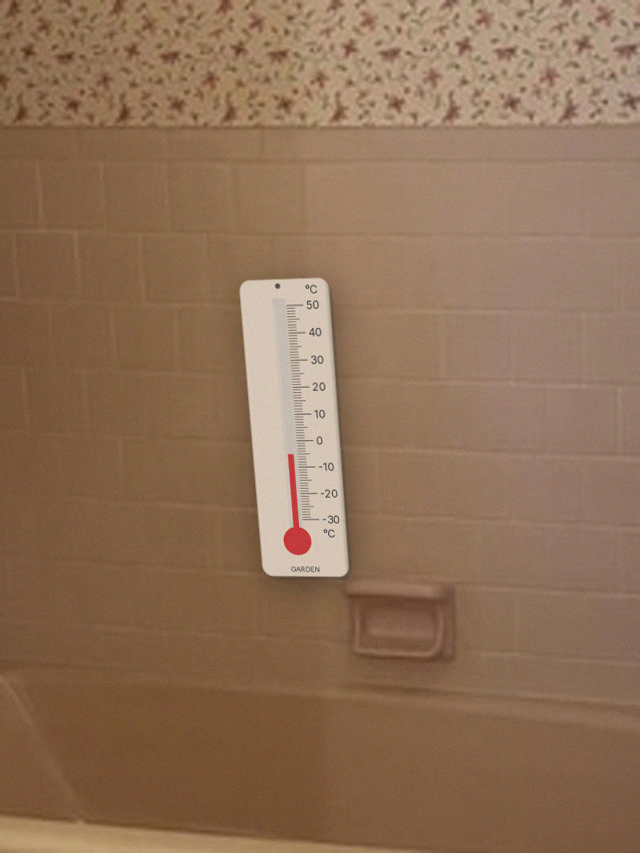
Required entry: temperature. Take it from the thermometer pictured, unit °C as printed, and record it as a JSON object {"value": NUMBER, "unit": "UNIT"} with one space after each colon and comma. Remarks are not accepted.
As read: {"value": -5, "unit": "°C"}
